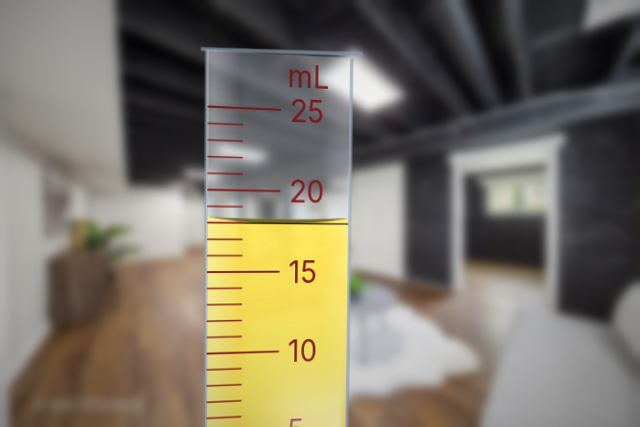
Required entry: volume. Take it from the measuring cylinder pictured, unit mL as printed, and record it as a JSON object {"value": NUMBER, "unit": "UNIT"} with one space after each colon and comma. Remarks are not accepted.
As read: {"value": 18, "unit": "mL"}
